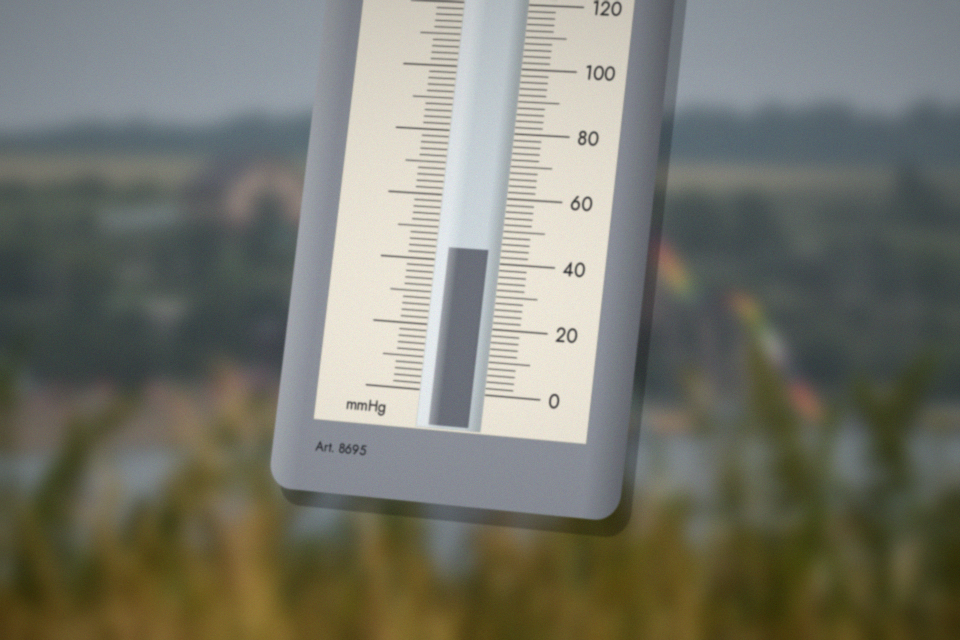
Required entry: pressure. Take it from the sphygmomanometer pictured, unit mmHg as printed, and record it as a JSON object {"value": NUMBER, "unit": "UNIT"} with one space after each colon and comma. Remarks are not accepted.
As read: {"value": 44, "unit": "mmHg"}
